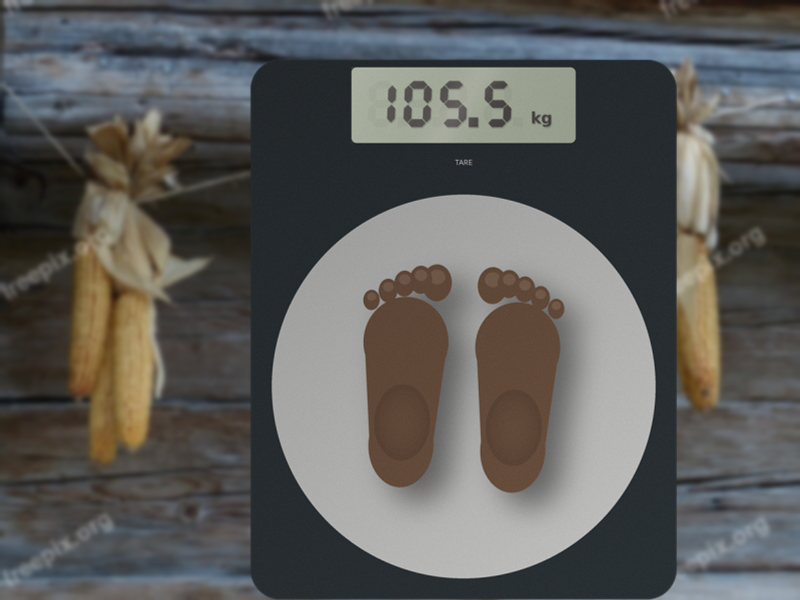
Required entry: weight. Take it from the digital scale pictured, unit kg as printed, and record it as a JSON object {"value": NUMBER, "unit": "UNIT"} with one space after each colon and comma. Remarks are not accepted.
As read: {"value": 105.5, "unit": "kg"}
